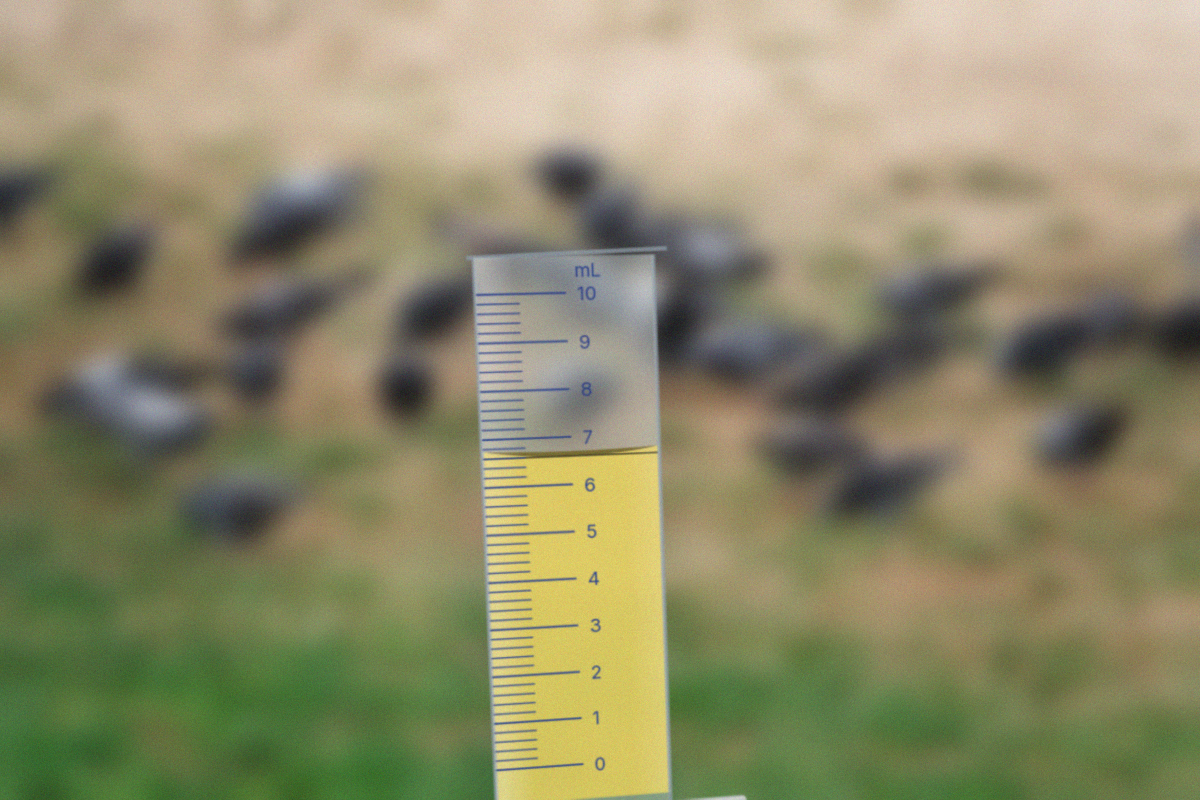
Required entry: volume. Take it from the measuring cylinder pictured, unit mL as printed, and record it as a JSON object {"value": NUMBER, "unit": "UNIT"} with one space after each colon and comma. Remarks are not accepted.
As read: {"value": 6.6, "unit": "mL"}
